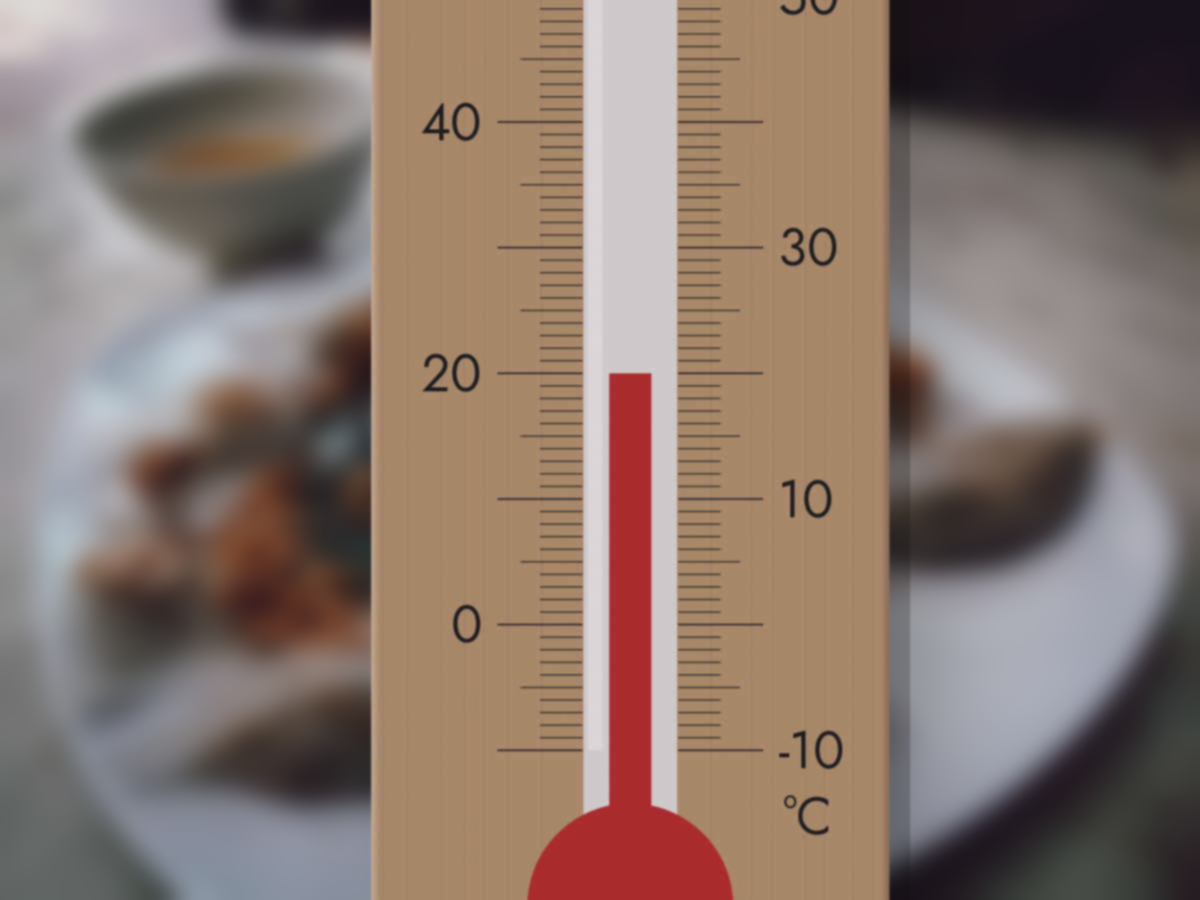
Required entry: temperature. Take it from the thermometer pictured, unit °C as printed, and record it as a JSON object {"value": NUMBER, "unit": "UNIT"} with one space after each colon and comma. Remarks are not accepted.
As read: {"value": 20, "unit": "°C"}
